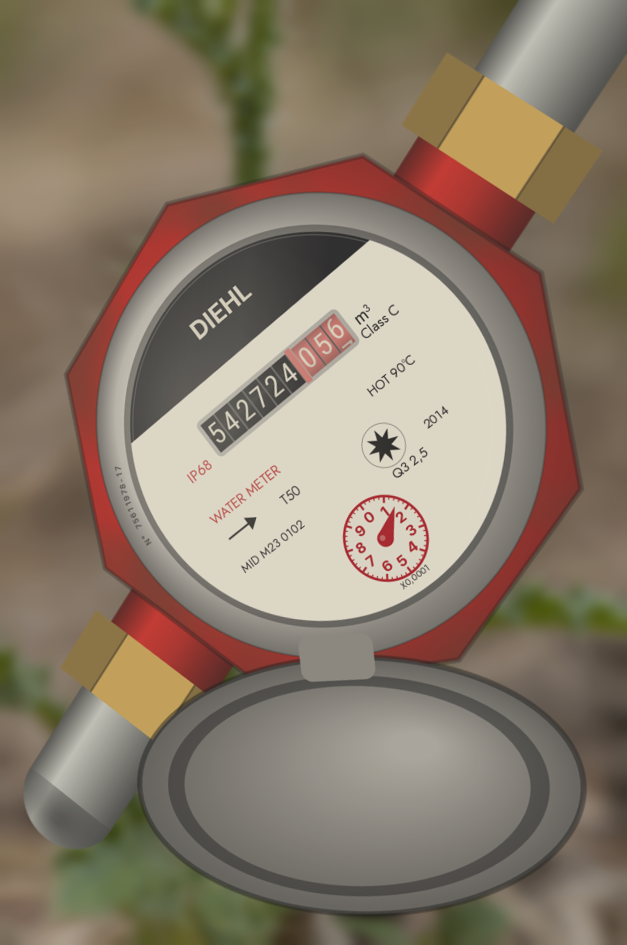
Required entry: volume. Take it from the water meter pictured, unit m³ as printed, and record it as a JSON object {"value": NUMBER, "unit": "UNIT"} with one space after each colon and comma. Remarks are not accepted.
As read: {"value": 542724.0561, "unit": "m³"}
